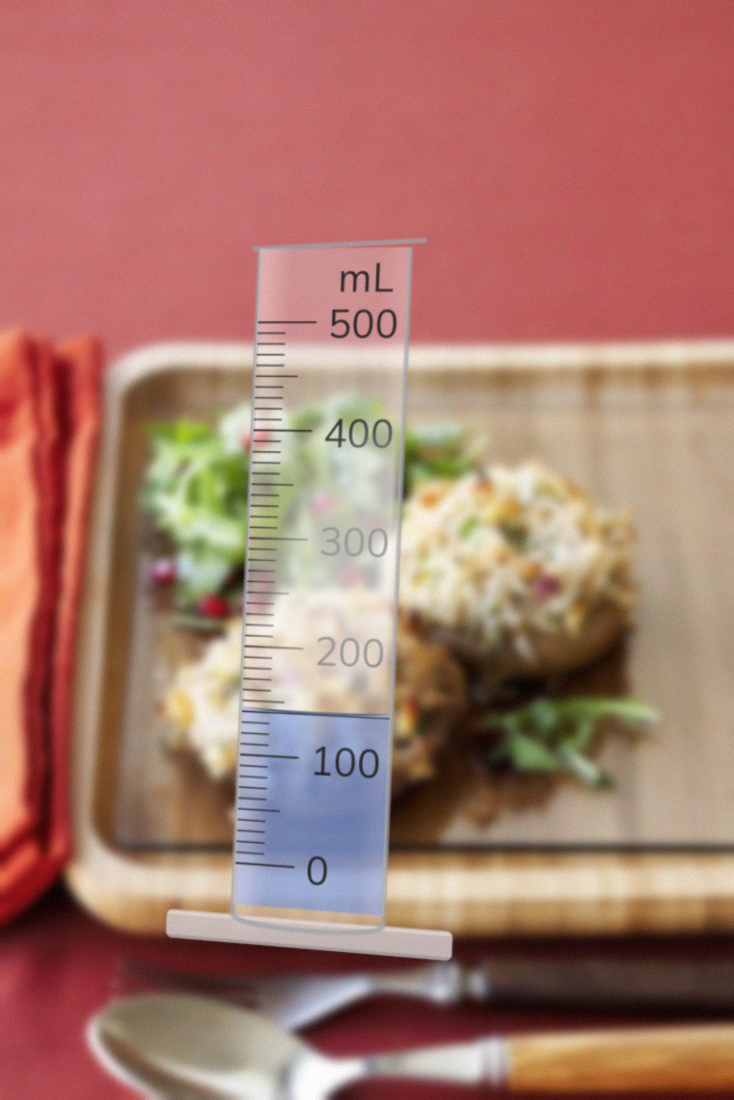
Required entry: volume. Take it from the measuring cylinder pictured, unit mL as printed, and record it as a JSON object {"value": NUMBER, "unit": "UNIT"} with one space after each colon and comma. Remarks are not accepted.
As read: {"value": 140, "unit": "mL"}
